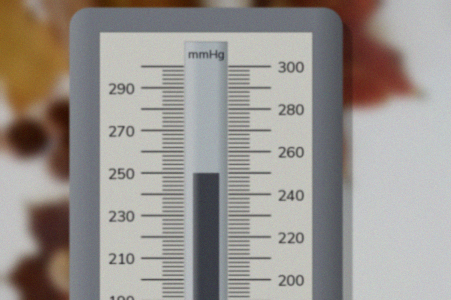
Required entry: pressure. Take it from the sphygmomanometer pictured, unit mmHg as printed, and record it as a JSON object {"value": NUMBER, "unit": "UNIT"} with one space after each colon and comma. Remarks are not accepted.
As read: {"value": 250, "unit": "mmHg"}
